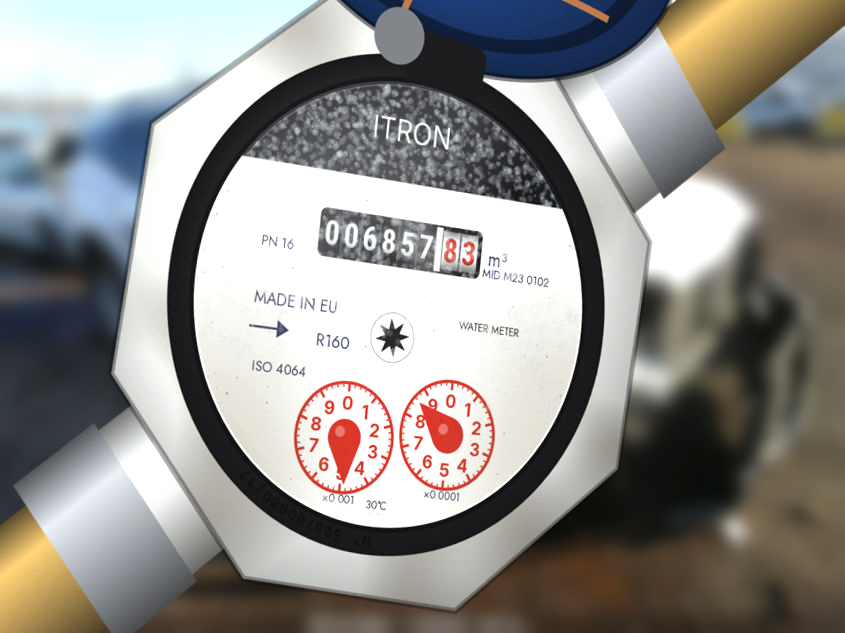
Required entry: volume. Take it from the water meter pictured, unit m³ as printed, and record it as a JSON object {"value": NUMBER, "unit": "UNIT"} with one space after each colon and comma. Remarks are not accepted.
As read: {"value": 6857.8348, "unit": "m³"}
